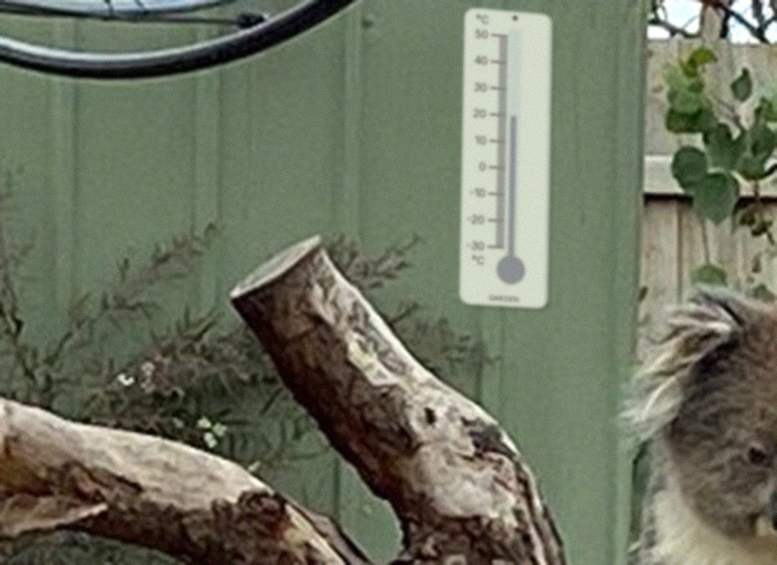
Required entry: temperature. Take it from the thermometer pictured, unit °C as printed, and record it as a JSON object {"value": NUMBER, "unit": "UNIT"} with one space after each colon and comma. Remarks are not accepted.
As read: {"value": 20, "unit": "°C"}
